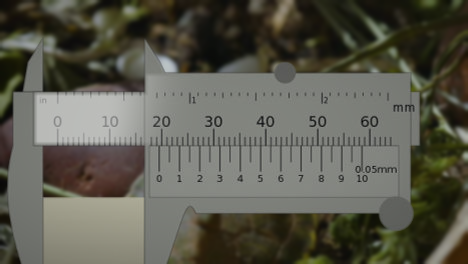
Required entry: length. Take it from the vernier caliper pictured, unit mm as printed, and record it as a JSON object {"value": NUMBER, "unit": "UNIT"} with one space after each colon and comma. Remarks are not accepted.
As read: {"value": 19.5, "unit": "mm"}
